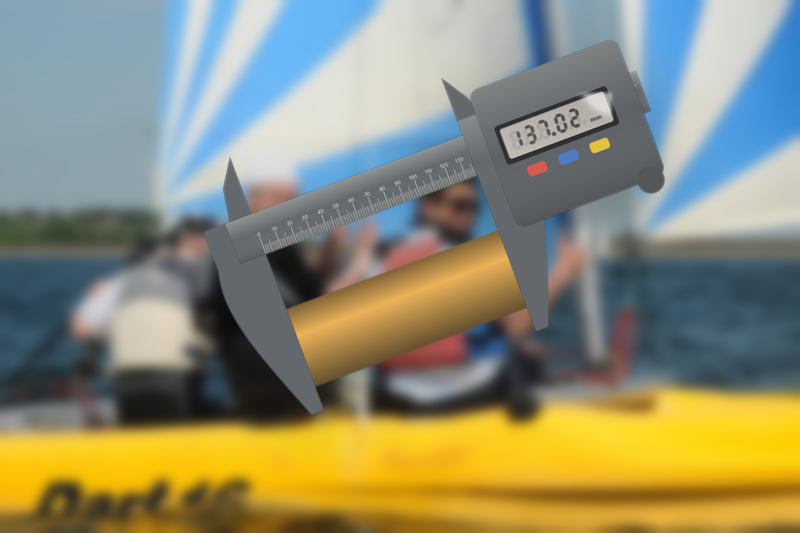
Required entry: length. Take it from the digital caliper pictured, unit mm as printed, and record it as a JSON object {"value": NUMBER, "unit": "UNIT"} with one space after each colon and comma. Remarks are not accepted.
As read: {"value": 137.02, "unit": "mm"}
